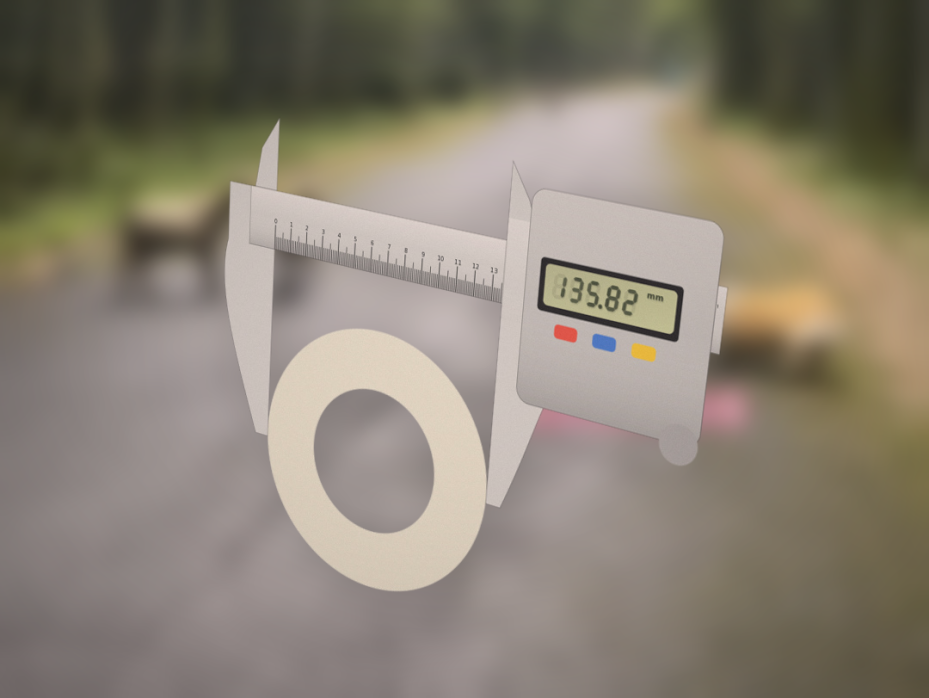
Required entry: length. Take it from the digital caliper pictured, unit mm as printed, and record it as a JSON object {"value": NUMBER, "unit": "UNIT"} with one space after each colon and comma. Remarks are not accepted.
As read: {"value": 135.82, "unit": "mm"}
